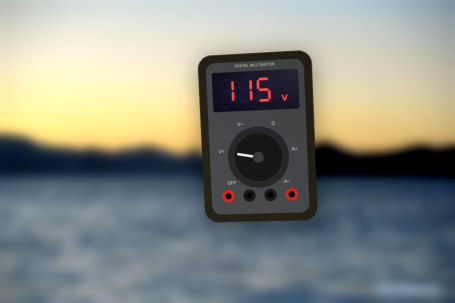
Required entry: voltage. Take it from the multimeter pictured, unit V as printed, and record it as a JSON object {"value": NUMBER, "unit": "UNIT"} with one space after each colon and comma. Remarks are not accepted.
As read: {"value": 115, "unit": "V"}
